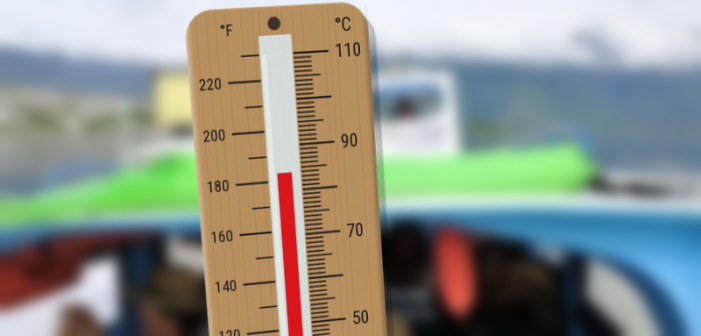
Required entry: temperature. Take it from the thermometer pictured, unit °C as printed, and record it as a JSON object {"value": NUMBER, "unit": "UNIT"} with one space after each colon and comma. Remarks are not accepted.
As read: {"value": 84, "unit": "°C"}
